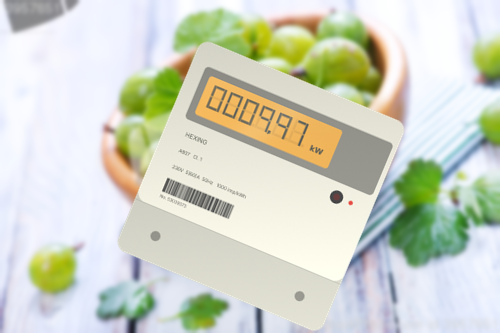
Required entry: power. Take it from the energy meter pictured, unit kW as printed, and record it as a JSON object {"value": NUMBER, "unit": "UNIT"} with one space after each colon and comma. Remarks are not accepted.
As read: {"value": 9.97, "unit": "kW"}
